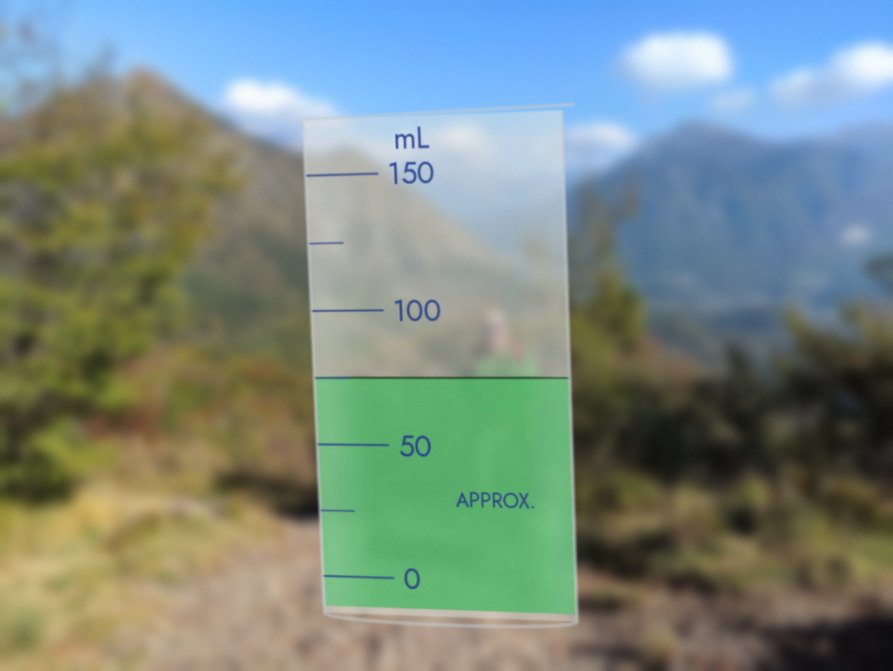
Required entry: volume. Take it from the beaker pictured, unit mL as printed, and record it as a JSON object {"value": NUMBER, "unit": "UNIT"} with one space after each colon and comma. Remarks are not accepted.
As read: {"value": 75, "unit": "mL"}
